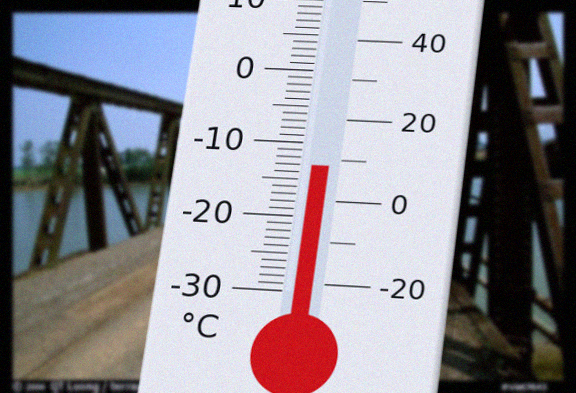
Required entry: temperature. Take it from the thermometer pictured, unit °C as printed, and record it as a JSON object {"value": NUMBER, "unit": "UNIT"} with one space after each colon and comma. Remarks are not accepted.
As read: {"value": -13, "unit": "°C"}
